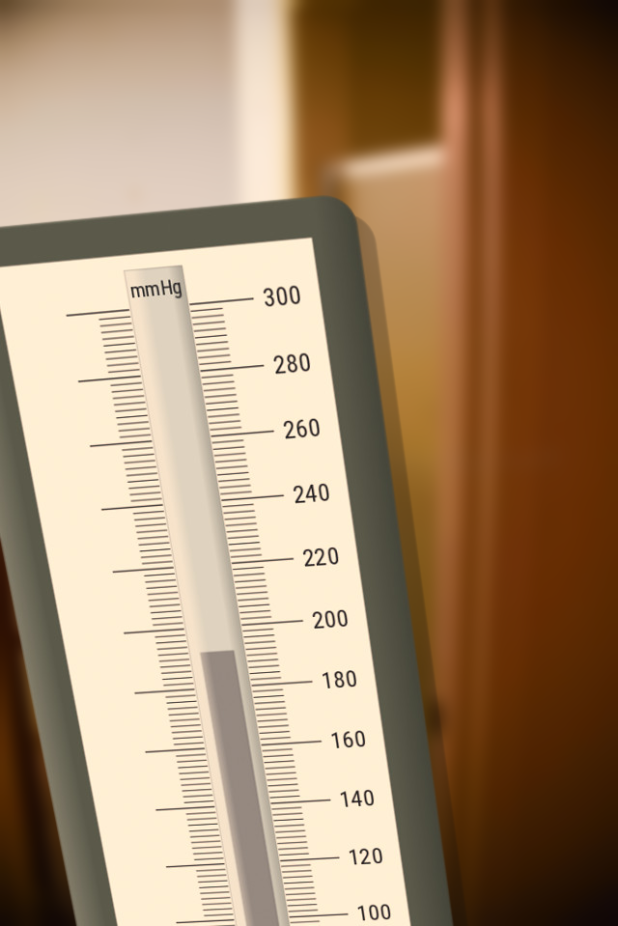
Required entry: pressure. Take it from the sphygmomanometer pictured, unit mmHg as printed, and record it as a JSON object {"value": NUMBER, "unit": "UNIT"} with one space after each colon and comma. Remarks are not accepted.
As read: {"value": 192, "unit": "mmHg"}
